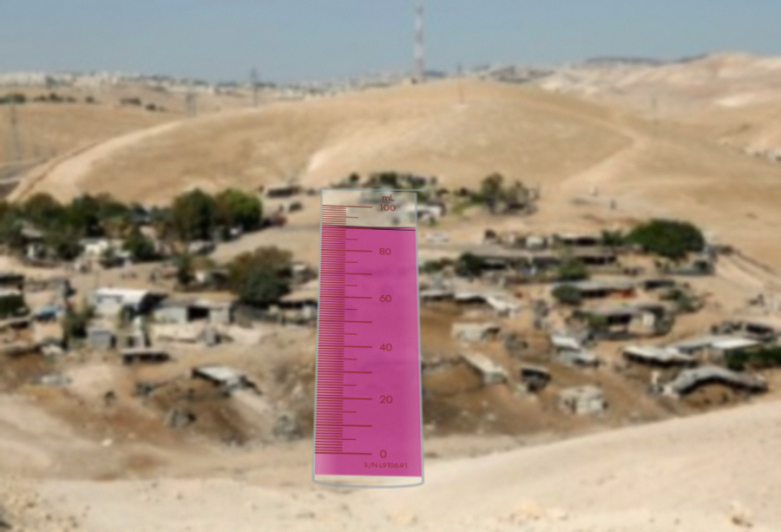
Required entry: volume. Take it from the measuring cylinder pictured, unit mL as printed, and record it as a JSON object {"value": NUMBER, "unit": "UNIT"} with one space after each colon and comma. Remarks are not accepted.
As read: {"value": 90, "unit": "mL"}
